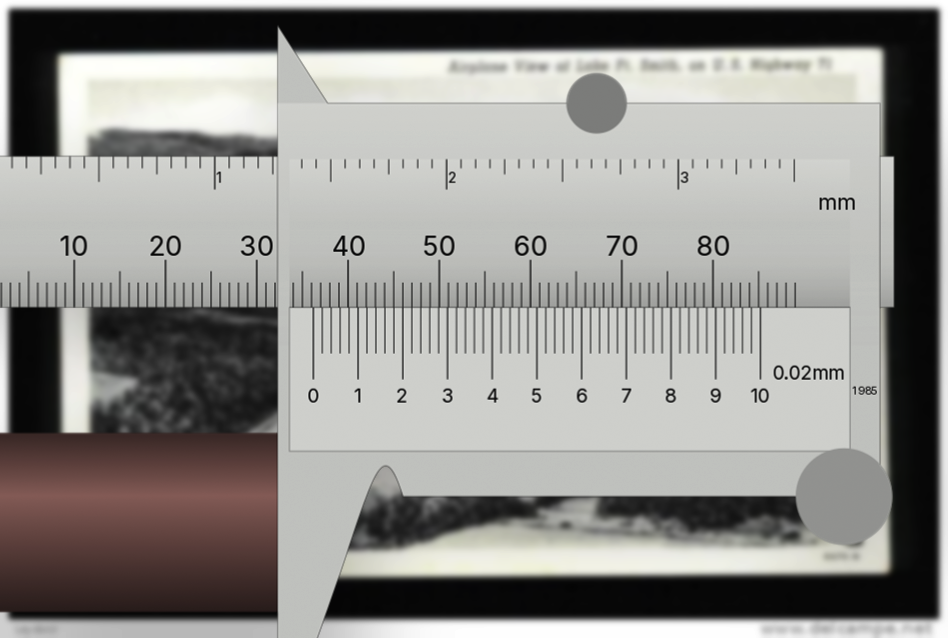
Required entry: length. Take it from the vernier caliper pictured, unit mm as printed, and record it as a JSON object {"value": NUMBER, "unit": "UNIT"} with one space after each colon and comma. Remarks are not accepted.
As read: {"value": 36.2, "unit": "mm"}
